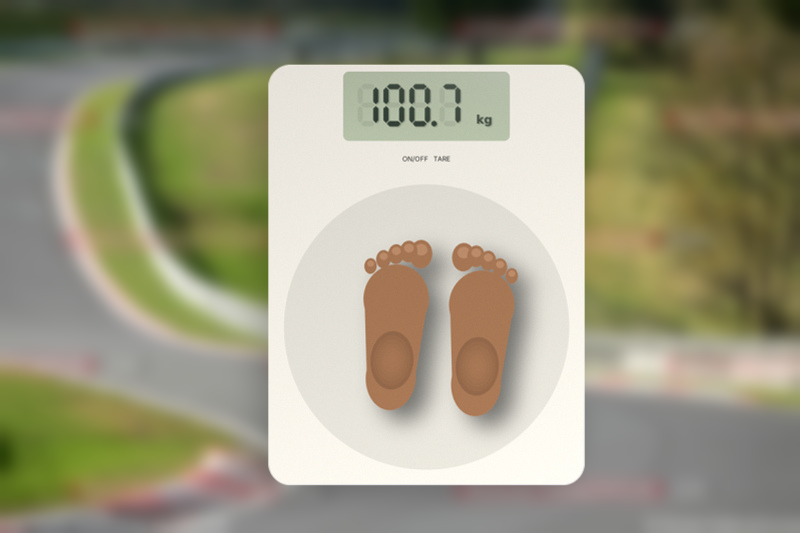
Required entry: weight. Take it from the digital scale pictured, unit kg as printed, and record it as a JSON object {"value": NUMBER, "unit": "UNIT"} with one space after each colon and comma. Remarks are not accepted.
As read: {"value": 100.7, "unit": "kg"}
